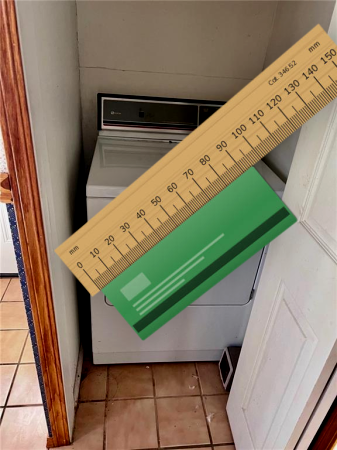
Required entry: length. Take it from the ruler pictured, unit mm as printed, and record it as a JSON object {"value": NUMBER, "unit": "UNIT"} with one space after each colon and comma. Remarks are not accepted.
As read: {"value": 95, "unit": "mm"}
